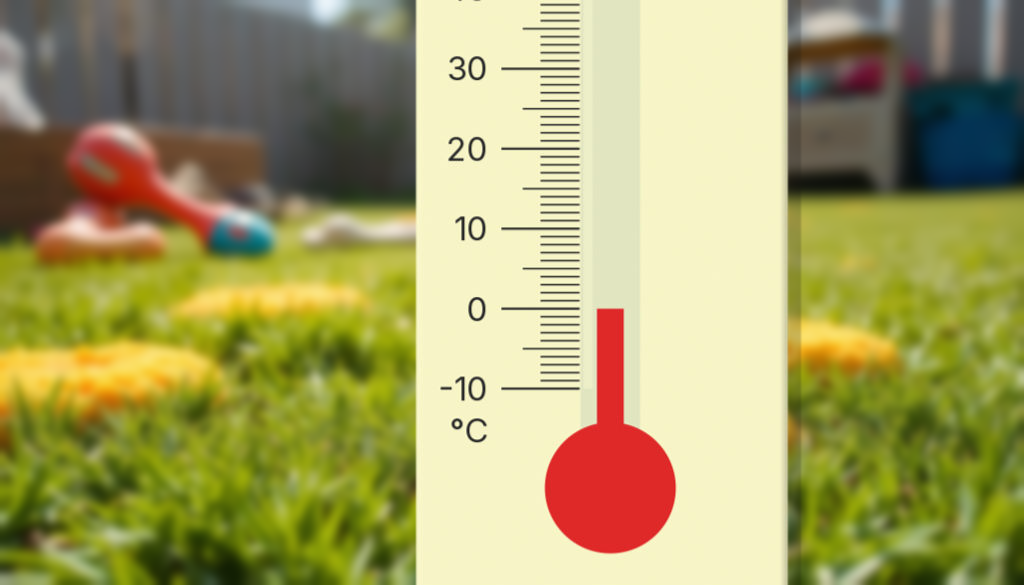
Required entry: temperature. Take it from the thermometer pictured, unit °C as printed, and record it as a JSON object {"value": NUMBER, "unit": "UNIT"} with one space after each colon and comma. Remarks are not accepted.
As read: {"value": 0, "unit": "°C"}
